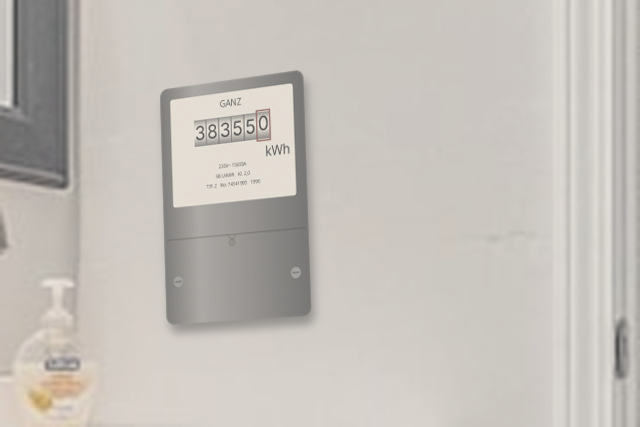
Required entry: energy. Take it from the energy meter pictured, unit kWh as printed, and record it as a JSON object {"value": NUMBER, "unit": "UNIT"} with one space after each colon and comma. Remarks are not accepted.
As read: {"value": 38355.0, "unit": "kWh"}
